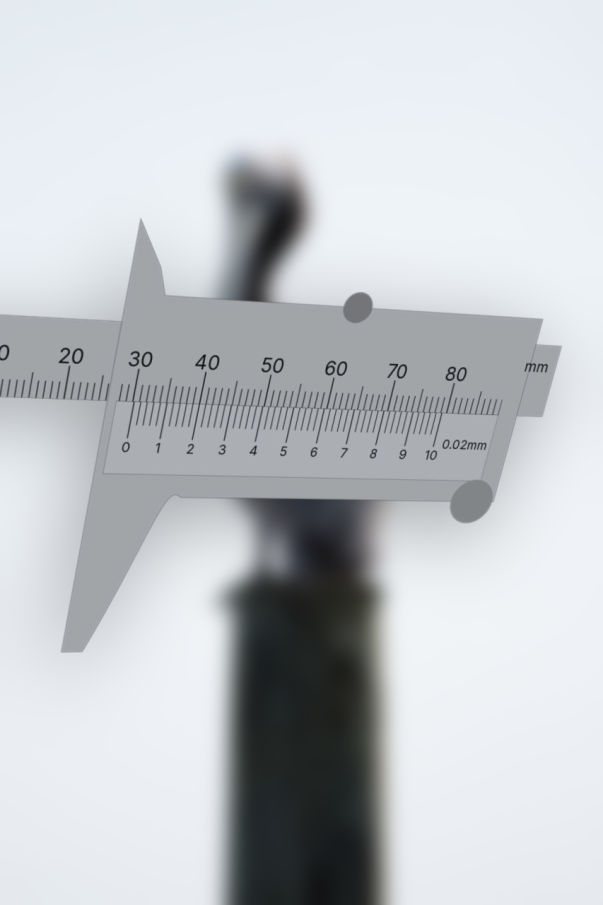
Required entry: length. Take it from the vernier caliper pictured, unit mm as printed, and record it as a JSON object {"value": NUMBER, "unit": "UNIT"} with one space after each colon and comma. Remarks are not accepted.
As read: {"value": 30.2, "unit": "mm"}
